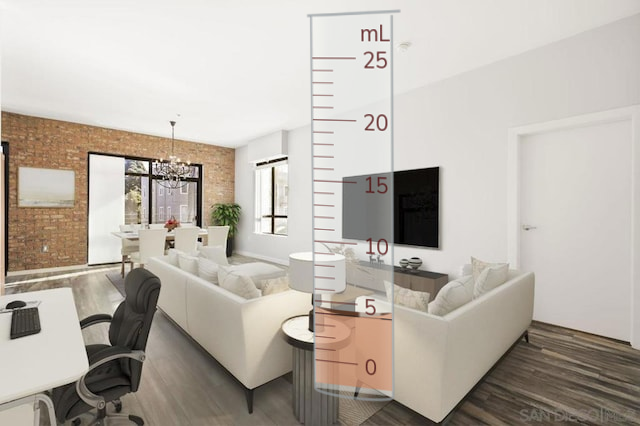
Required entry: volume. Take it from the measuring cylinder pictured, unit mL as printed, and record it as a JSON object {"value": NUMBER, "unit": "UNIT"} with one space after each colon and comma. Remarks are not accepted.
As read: {"value": 4, "unit": "mL"}
